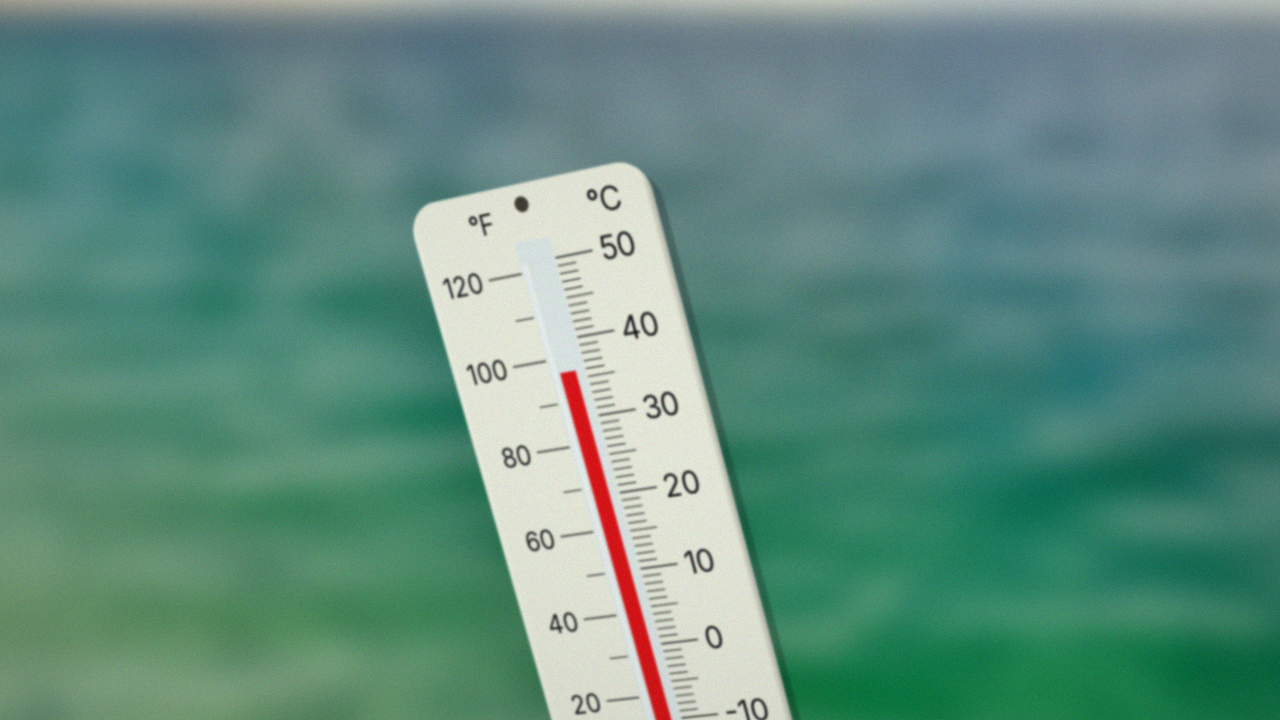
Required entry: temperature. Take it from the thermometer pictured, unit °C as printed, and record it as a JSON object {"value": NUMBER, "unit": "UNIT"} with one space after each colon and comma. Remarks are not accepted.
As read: {"value": 36, "unit": "°C"}
